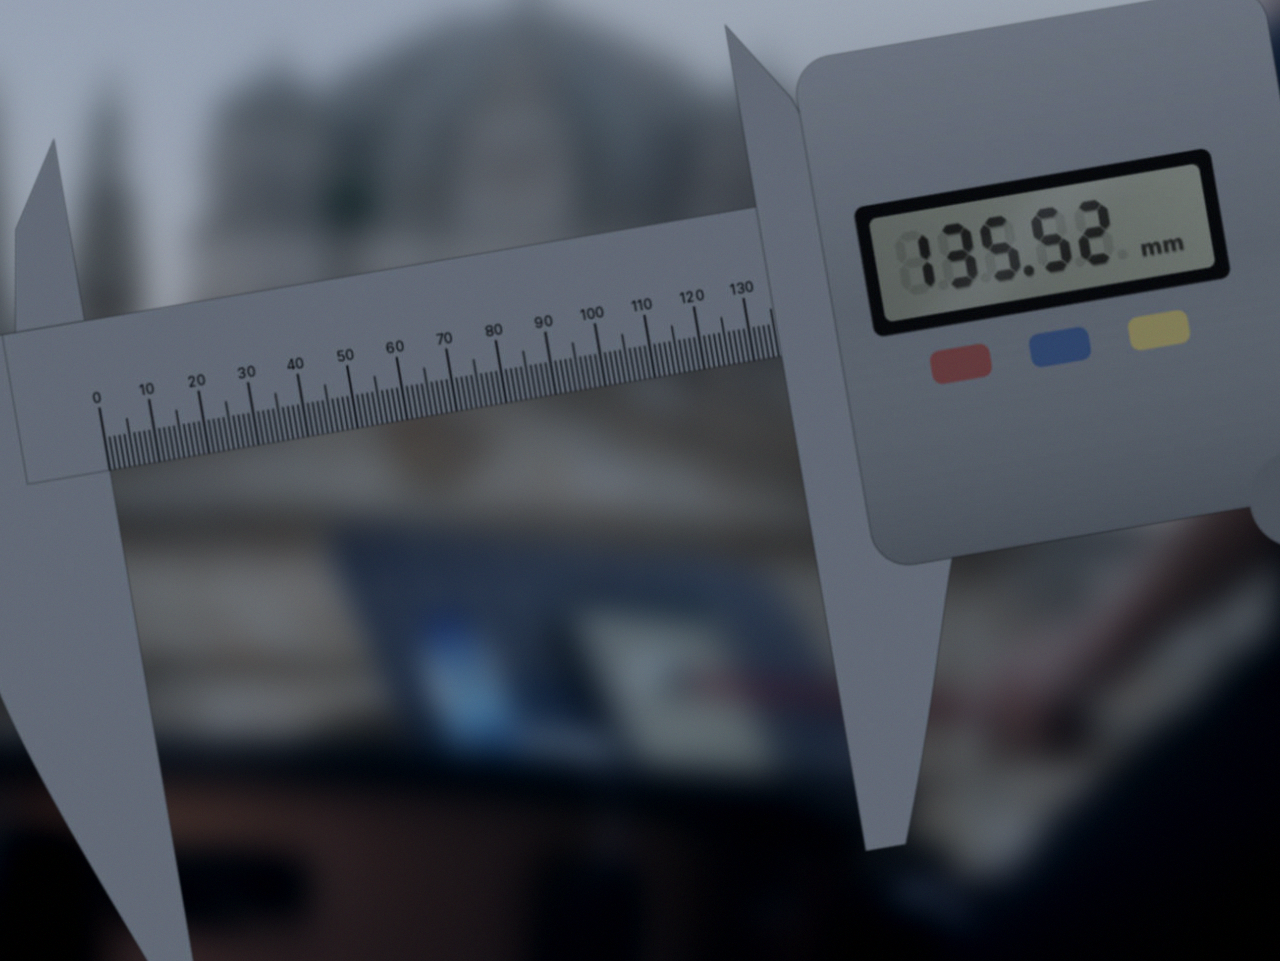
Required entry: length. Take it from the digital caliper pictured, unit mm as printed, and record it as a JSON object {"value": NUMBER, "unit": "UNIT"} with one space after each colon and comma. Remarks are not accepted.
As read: {"value": 135.52, "unit": "mm"}
